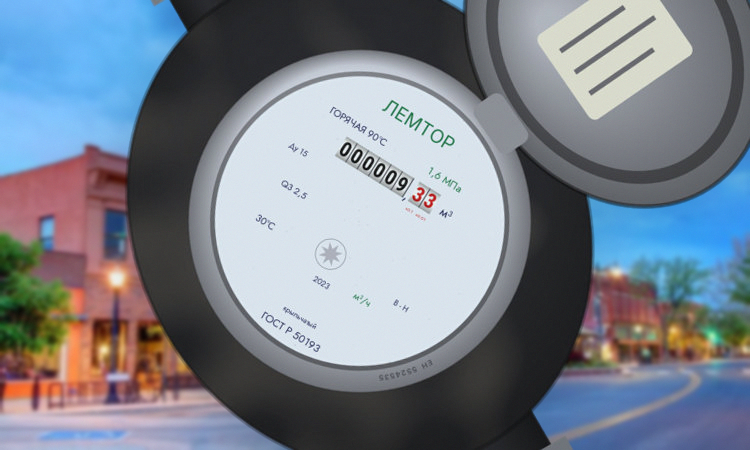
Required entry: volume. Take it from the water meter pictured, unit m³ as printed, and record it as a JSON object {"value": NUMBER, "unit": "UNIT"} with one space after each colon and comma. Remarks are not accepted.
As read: {"value": 9.33, "unit": "m³"}
